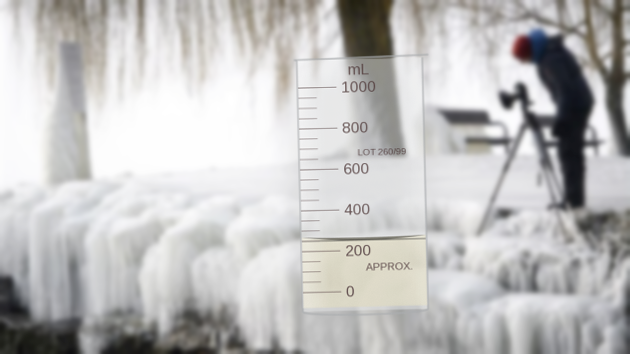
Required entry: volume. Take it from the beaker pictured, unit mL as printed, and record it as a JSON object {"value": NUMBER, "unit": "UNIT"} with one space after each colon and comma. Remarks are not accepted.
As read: {"value": 250, "unit": "mL"}
